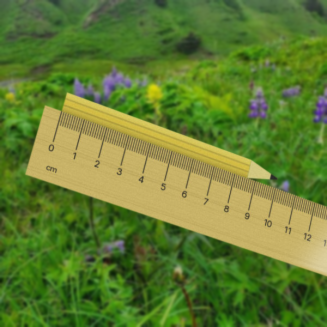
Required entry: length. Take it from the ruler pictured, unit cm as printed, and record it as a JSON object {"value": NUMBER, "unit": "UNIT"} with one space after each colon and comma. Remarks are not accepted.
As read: {"value": 10, "unit": "cm"}
